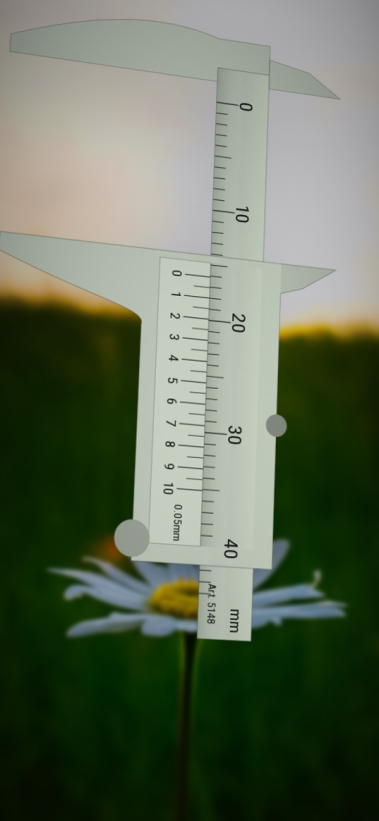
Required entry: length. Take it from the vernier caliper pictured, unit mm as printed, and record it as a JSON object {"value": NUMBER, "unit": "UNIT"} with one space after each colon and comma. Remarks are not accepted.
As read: {"value": 16.1, "unit": "mm"}
